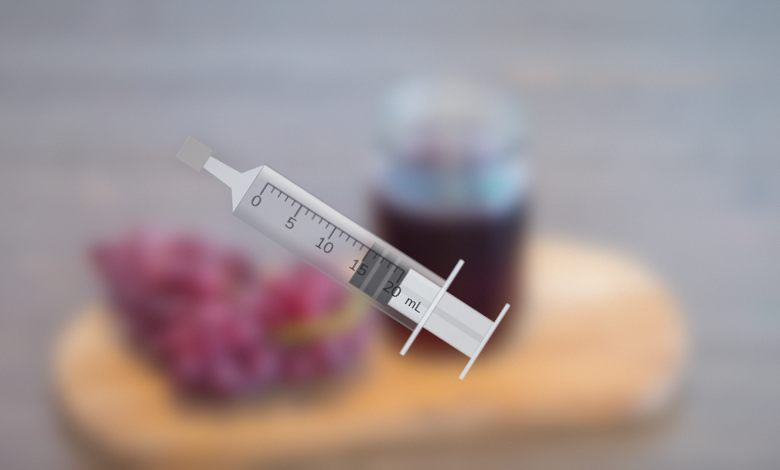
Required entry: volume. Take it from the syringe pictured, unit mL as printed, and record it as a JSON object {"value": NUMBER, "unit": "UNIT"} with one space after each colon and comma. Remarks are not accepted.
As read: {"value": 15, "unit": "mL"}
